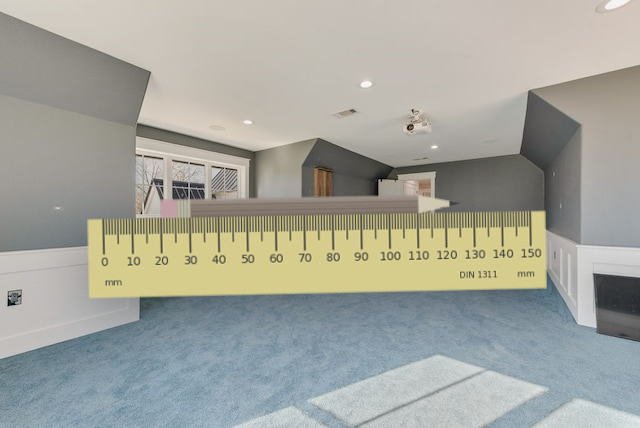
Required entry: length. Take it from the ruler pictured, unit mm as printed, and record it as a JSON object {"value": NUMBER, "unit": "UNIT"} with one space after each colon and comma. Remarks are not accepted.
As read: {"value": 105, "unit": "mm"}
